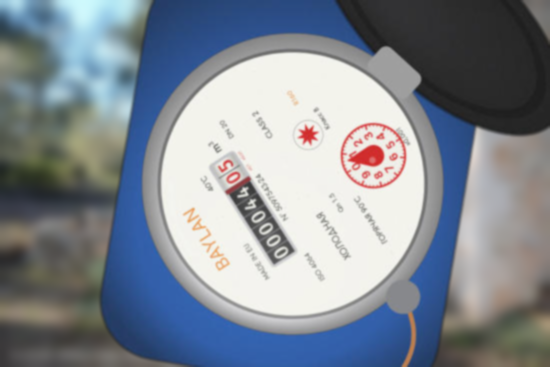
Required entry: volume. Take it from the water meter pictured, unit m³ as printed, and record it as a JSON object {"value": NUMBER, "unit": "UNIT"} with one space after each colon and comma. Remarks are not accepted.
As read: {"value": 44.050, "unit": "m³"}
